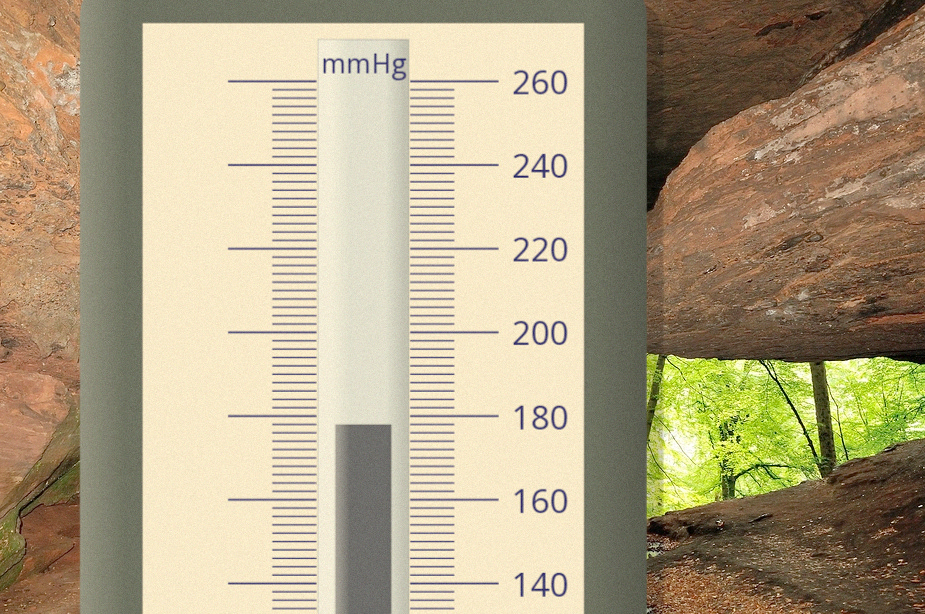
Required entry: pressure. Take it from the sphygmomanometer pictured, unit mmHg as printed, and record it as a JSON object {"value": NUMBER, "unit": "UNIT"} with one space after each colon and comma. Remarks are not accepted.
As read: {"value": 178, "unit": "mmHg"}
